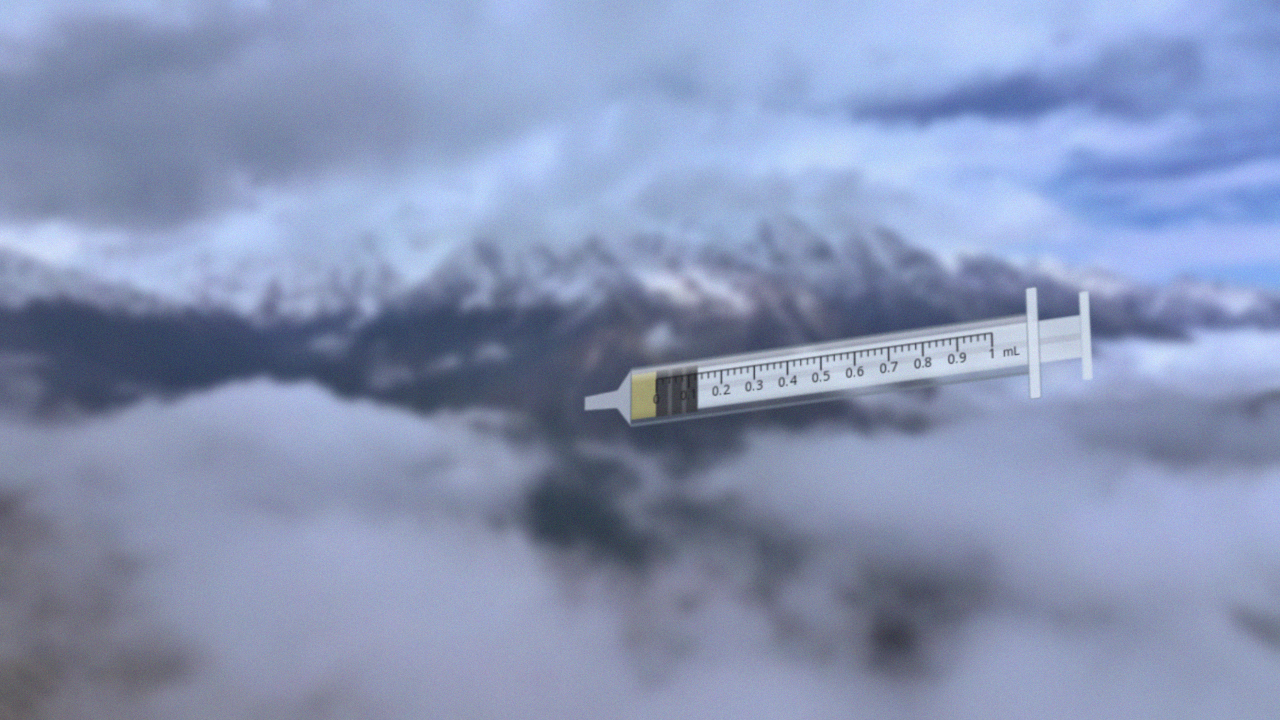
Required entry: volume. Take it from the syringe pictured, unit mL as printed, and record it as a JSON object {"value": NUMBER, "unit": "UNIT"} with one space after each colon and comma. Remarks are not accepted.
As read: {"value": 0, "unit": "mL"}
